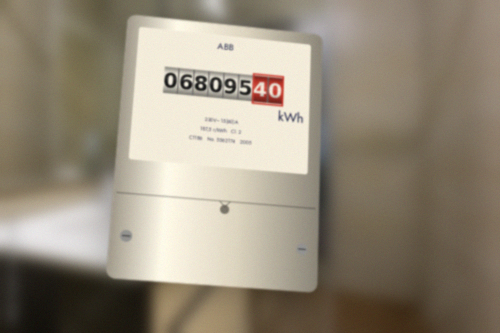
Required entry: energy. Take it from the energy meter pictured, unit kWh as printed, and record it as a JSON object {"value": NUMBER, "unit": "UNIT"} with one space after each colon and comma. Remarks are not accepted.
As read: {"value": 68095.40, "unit": "kWh"}
